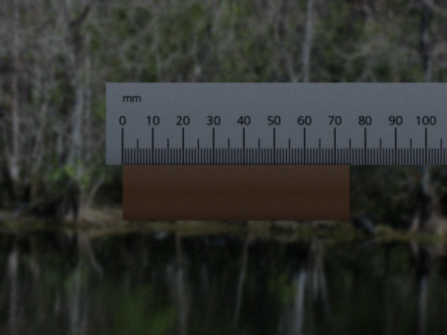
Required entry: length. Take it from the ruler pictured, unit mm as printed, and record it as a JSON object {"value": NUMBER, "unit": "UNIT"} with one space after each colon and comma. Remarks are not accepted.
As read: {"value": 75, "unit": "mm"}
